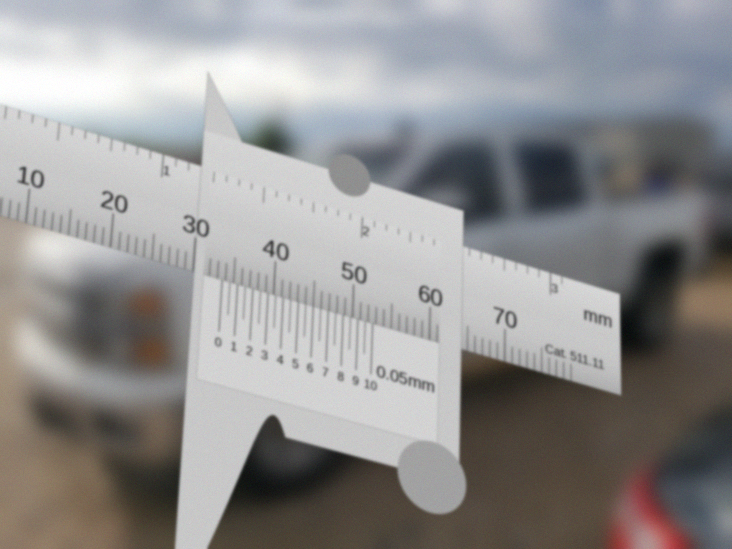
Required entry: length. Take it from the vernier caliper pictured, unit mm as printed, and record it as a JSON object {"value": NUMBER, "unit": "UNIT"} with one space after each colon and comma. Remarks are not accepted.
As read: {"value": 33.6, "unit": "mm"}
